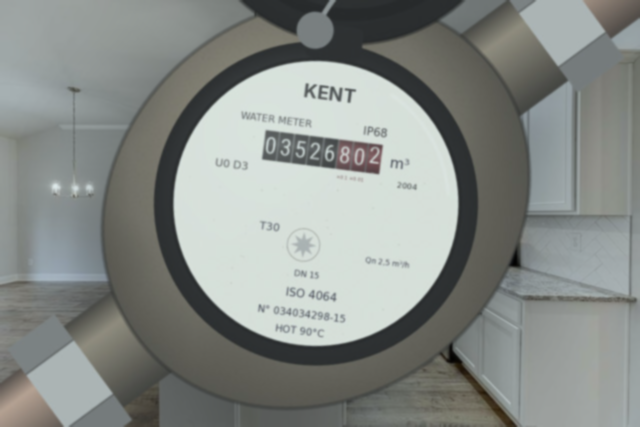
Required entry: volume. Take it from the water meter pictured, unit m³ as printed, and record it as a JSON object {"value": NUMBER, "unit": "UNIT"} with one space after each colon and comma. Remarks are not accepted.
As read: {"value": 3526.802, "unit": "m³"}
